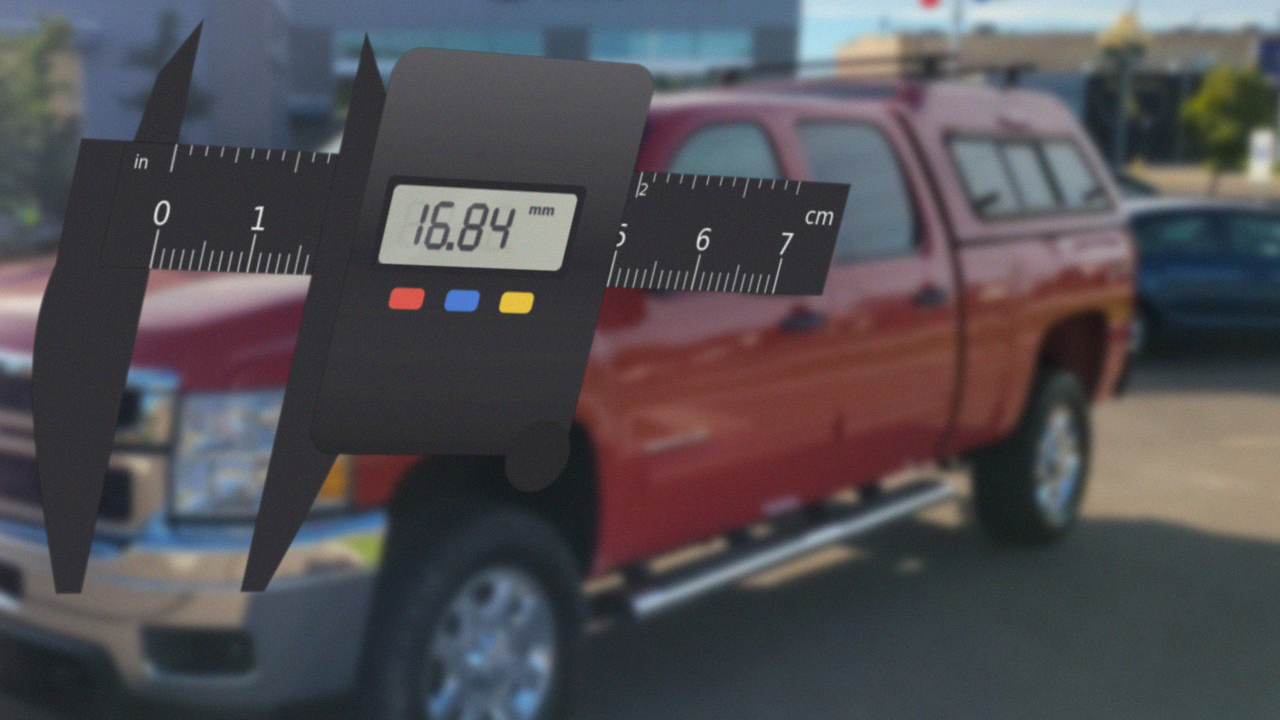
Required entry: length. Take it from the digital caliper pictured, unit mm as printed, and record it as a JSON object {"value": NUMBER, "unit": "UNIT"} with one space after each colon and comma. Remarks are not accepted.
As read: {"value": 16.84, "unit": "mm"}
